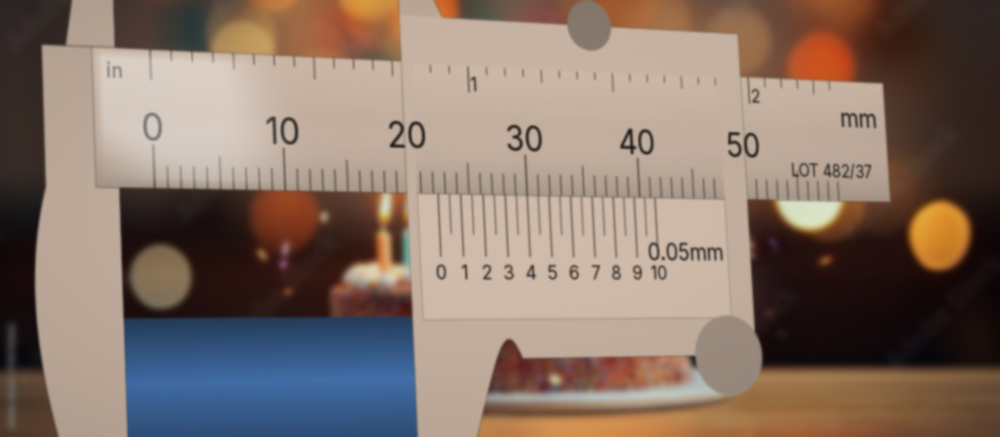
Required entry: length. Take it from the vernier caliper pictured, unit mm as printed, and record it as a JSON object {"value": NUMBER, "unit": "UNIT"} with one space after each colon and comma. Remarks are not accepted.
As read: {"value": 22.4, "unit": "mm"}
